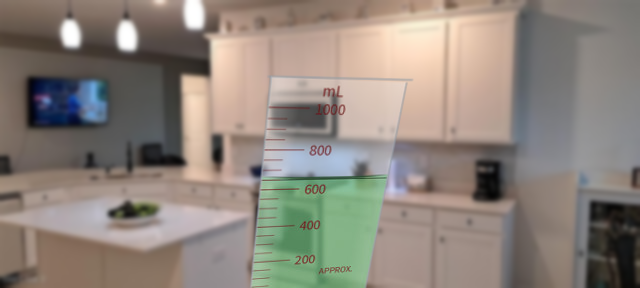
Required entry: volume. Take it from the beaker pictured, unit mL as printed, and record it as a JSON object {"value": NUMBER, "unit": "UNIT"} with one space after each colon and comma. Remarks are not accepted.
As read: {"value": 650, "unit": "mL"}
